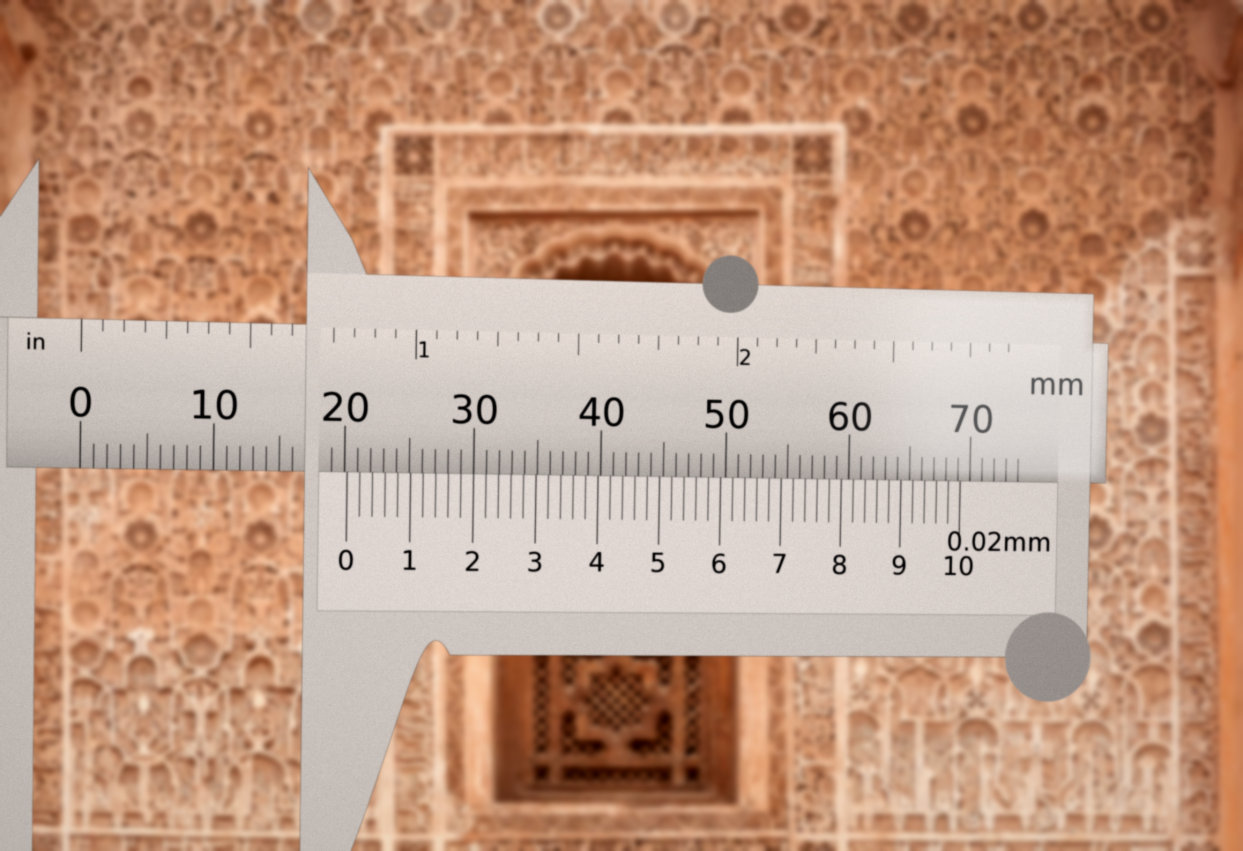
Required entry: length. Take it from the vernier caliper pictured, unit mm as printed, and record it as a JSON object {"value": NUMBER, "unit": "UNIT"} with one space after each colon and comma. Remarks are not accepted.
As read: {"value": 20.2, "unit": "mm"}
